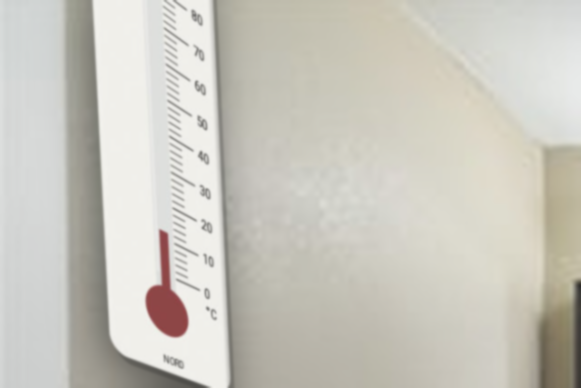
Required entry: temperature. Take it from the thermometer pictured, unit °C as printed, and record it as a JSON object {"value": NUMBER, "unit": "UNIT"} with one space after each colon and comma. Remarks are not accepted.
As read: {"value": 12, "unit": "°C"}
